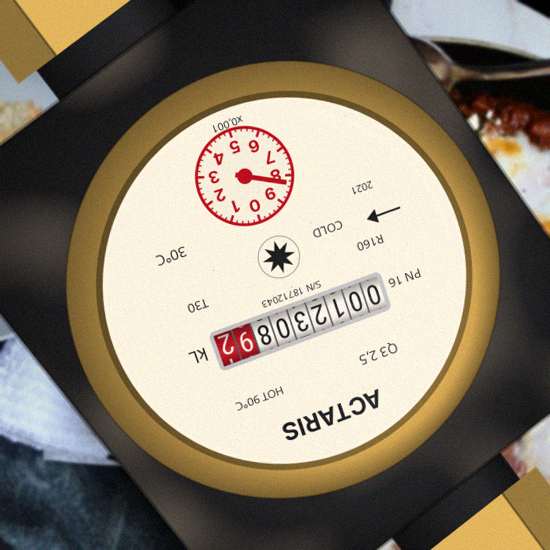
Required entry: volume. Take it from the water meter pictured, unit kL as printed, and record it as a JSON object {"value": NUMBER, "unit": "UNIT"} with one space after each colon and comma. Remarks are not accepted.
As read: {"value": 12308.918, "unit": "kL"}
